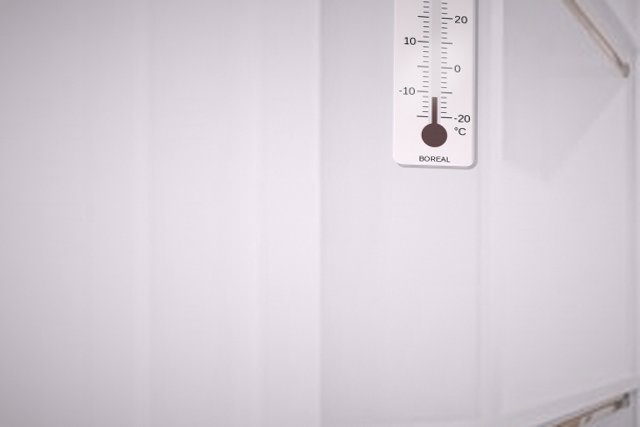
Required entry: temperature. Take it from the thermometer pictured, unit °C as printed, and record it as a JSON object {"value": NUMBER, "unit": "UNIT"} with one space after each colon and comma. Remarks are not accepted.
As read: {"value": -12, "unit": "°C"}
